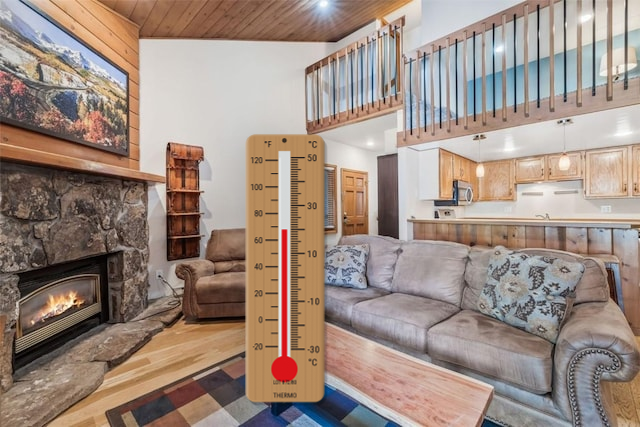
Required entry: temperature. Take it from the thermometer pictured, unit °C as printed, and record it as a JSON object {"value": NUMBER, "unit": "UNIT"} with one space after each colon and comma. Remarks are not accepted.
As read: {"value": 20, "unit": "°C"}
